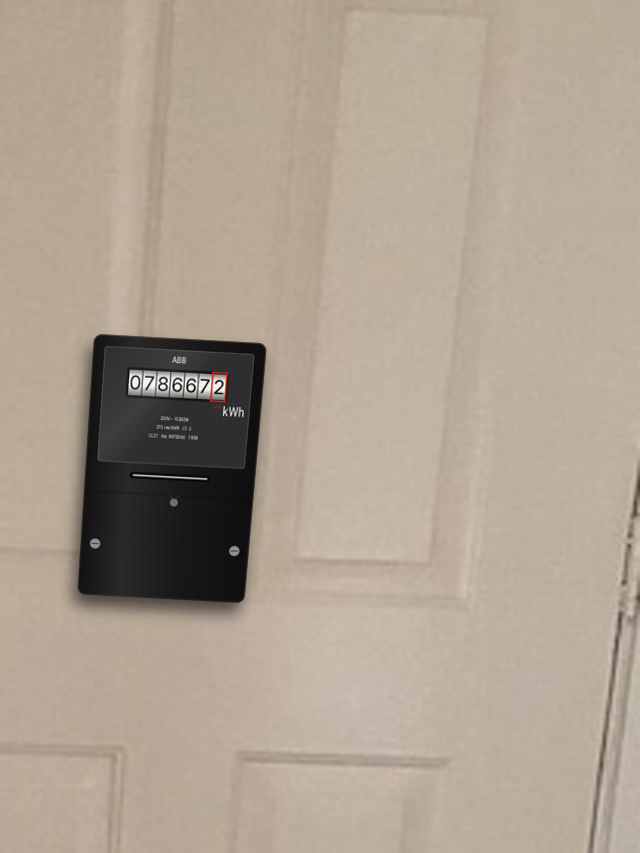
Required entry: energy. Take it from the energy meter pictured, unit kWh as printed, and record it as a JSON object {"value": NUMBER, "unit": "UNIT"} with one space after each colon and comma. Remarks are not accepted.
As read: {"value": 78667.2, "unit": "kWh"}
